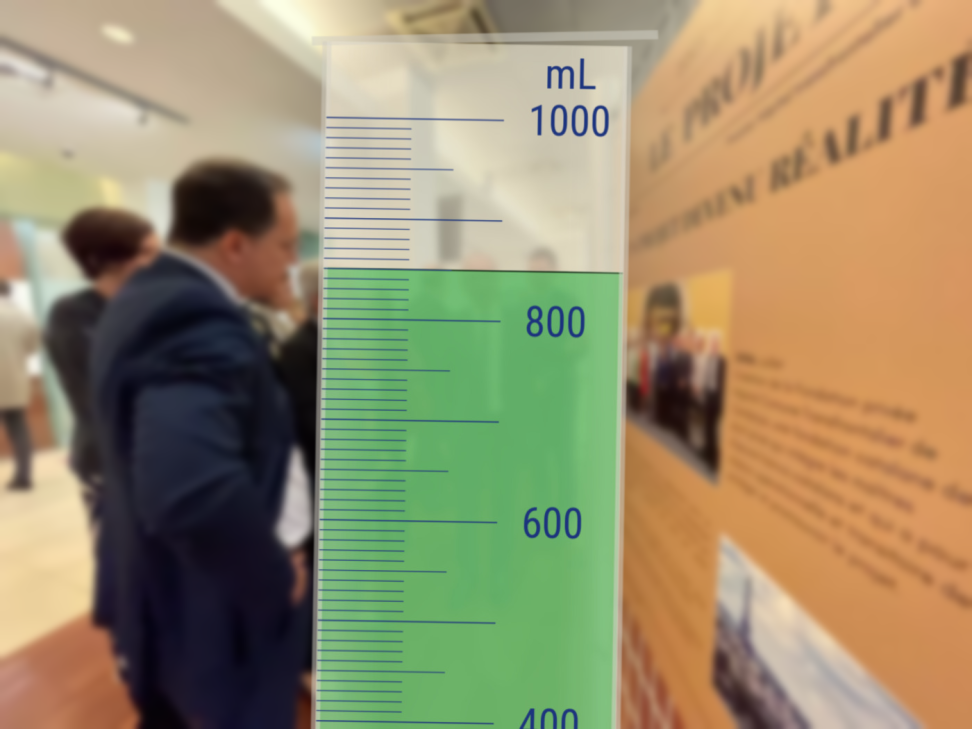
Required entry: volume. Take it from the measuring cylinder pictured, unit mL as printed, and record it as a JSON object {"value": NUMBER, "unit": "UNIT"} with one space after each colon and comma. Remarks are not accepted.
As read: {"value": 850, "unit": "mL"}
